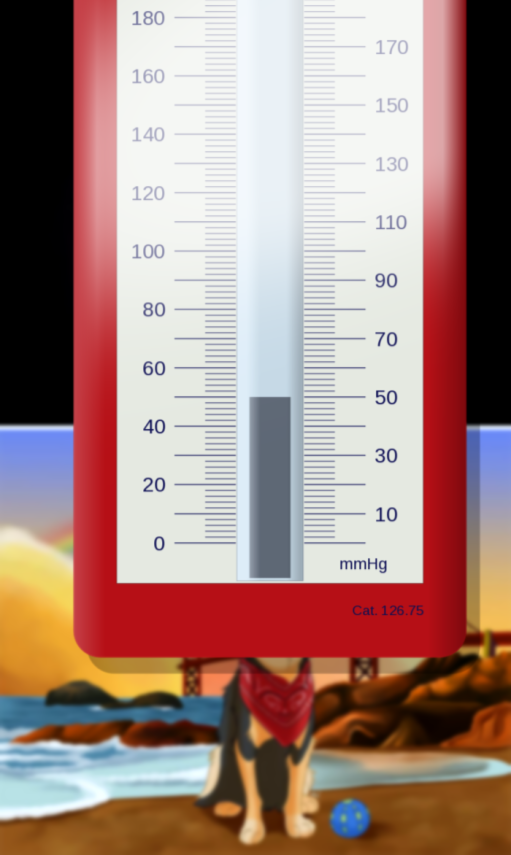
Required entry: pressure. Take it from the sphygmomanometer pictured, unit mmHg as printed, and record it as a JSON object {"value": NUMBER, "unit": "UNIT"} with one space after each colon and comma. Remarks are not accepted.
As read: {"value": 50, "unit": "mmHg"}
